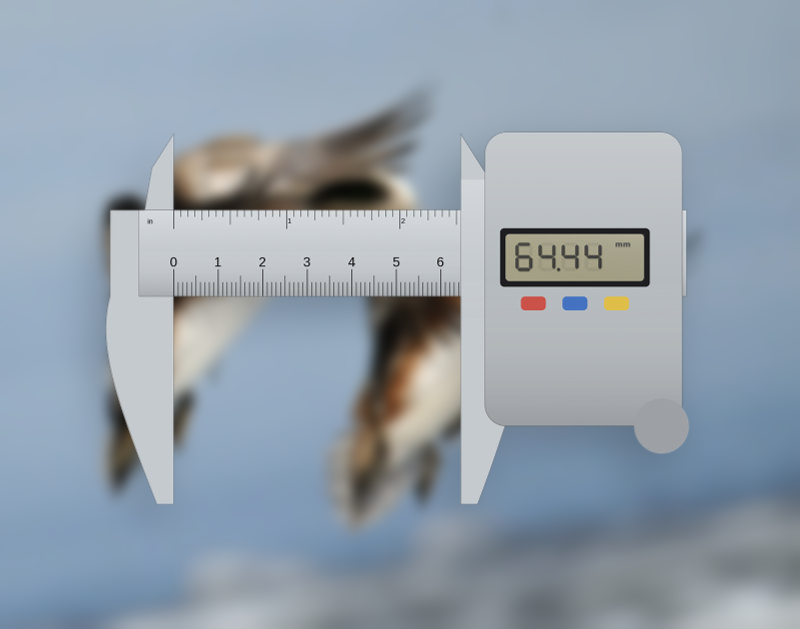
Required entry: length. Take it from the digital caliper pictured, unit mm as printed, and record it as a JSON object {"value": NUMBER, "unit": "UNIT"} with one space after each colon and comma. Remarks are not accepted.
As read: {"value": 64.44, "unit": "mm"}
